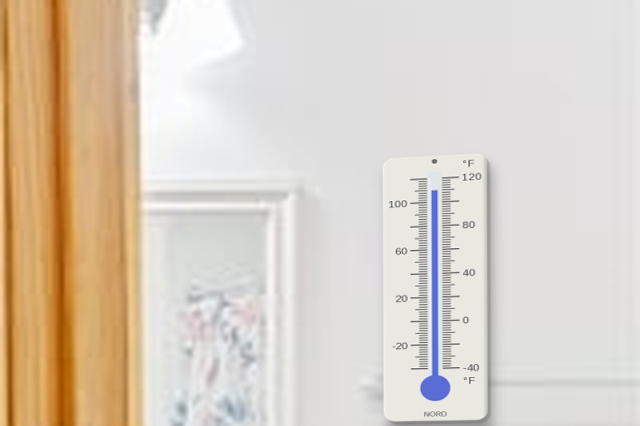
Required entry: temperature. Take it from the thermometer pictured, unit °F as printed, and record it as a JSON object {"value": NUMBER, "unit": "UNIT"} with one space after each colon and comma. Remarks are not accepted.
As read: {"value": 110, "unit": "°F"}
